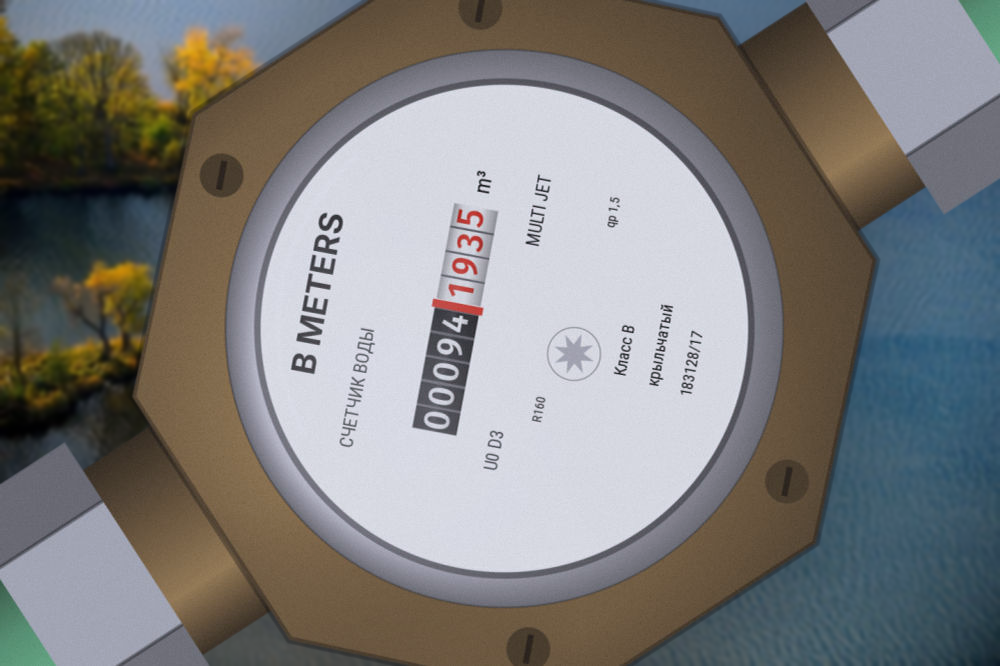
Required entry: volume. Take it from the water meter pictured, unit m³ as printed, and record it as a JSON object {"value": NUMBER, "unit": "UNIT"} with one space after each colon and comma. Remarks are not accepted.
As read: {"value": 94.1935, "unit": "m³"}
